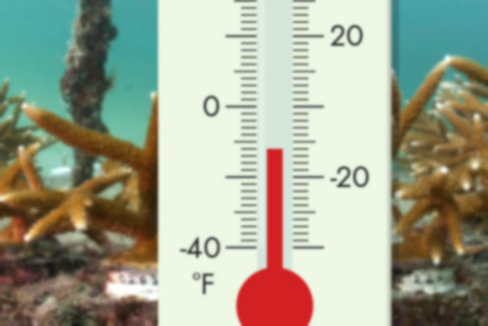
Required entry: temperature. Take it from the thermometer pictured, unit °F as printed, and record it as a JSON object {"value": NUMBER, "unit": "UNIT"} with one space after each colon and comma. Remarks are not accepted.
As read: {"value": -12, "unit": "°F"}
